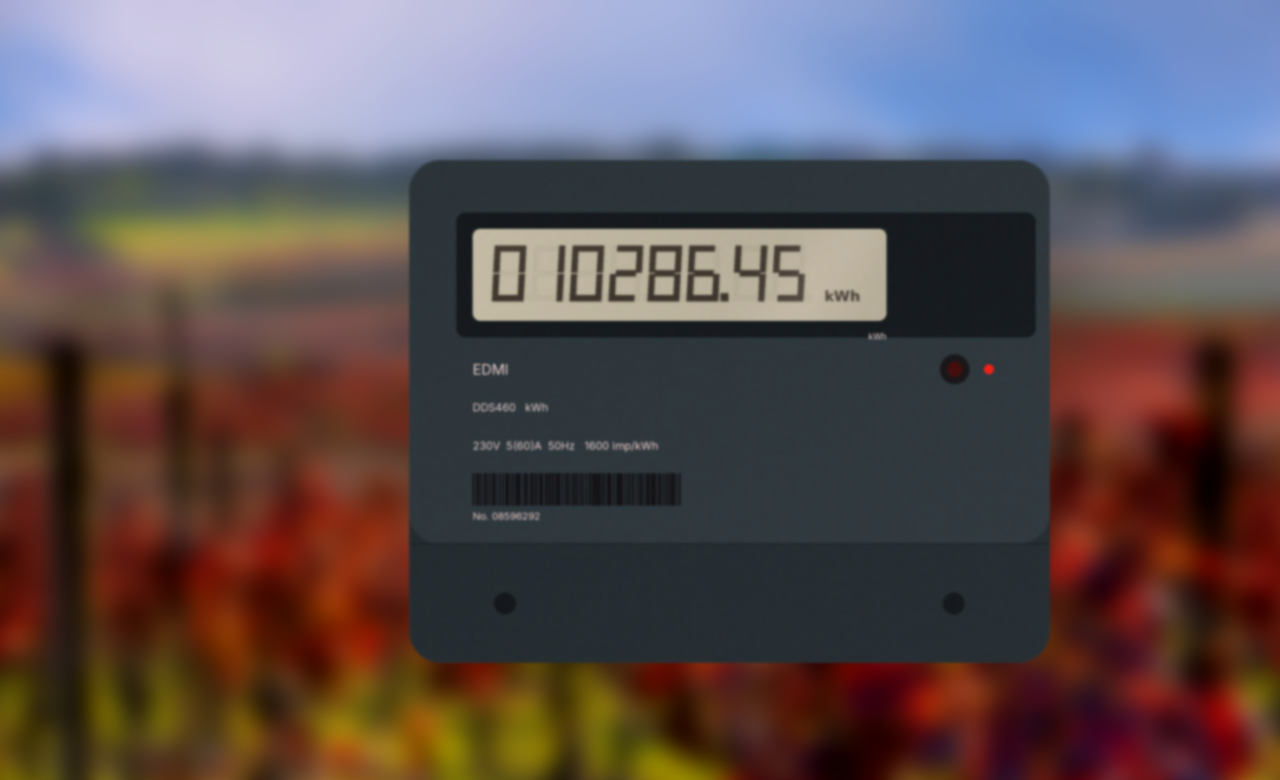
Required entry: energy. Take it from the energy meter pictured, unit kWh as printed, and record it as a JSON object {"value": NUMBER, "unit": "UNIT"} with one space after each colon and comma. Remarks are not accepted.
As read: {"value": 10286.45, "unit": "kWh"}
